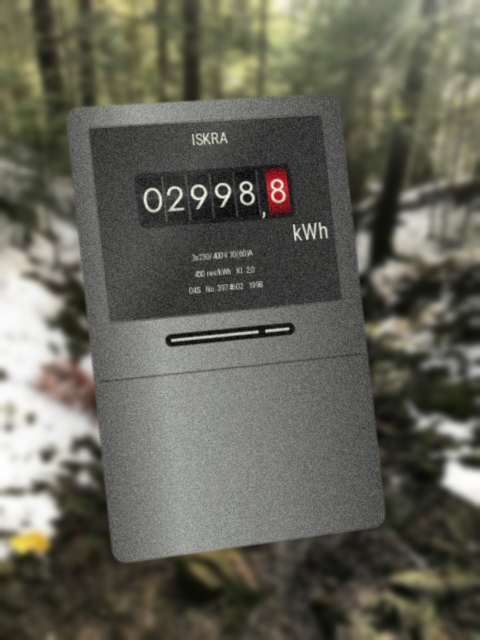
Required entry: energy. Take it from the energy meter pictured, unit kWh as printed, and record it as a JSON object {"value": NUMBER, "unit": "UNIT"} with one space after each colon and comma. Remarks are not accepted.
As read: {"value": 2998.8, "unit": "kWh"}
